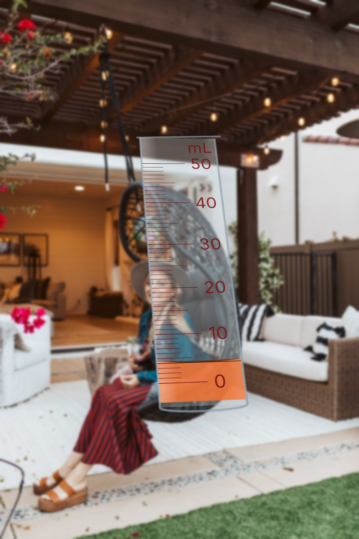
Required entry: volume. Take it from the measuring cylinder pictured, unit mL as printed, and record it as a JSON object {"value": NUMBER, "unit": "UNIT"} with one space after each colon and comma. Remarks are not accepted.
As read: {"value": 4, "unit": "mL"}
